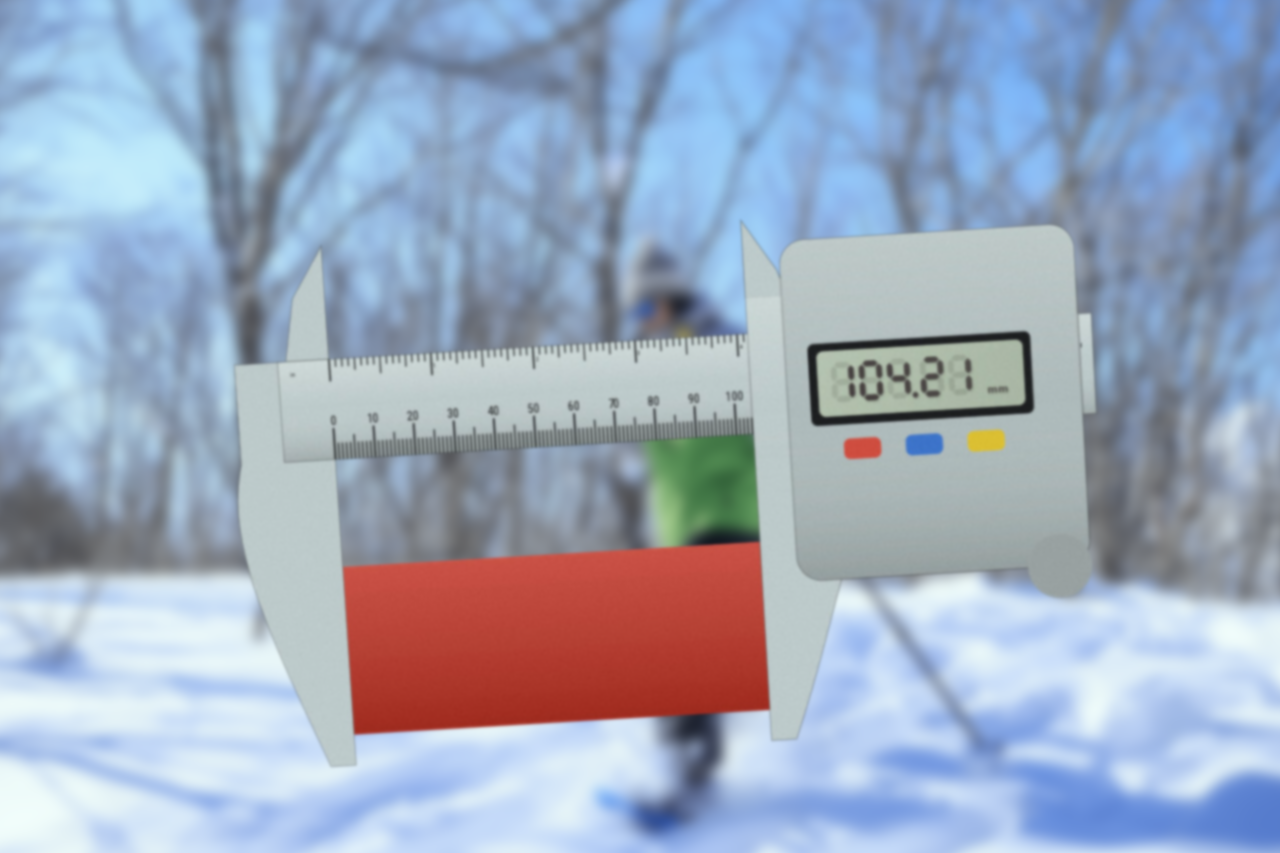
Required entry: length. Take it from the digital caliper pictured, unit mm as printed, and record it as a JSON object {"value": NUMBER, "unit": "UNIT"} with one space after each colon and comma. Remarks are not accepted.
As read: {"value": 104.21, "unit": "mm"}
